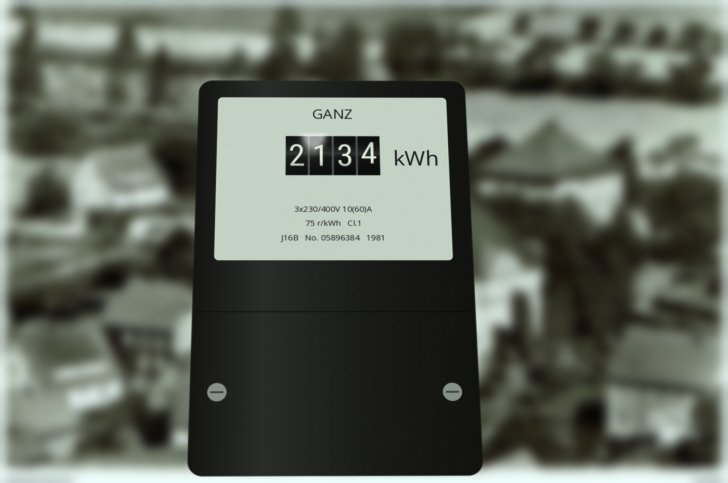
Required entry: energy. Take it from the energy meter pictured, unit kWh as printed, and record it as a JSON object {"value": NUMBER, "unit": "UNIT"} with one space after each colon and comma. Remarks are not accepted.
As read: {"value": 2134, "unit": "kWh"}
